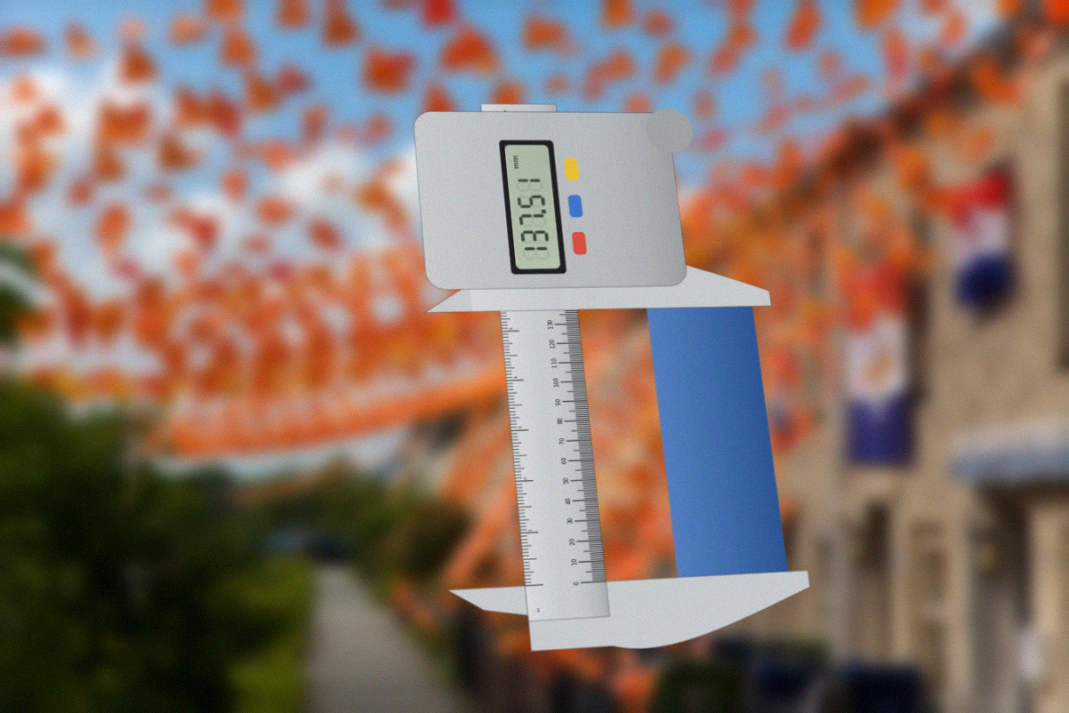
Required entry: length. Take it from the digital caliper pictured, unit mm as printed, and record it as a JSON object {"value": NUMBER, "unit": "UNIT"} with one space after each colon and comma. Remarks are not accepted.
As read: {"value": 137.51, "unit": "mm"}
